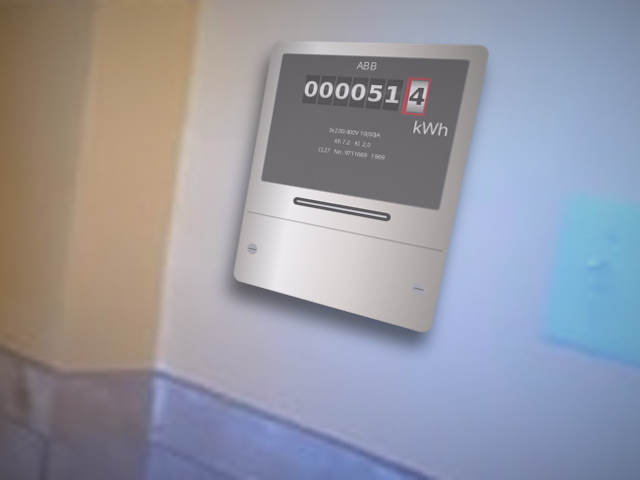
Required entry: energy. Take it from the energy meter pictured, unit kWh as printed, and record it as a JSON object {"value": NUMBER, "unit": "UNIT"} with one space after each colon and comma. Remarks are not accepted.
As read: {"value": 51.4, "unit": "kWh"}
